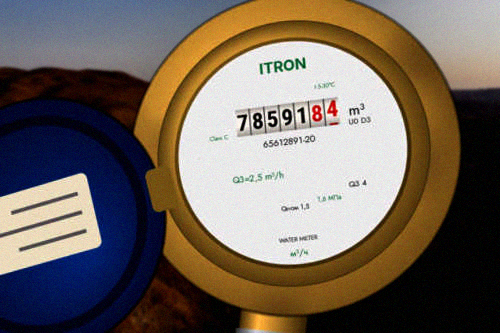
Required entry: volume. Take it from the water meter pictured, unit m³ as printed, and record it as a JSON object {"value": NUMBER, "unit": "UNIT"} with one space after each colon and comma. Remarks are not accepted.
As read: {"value": 78591.84, "unit": "m³"}
